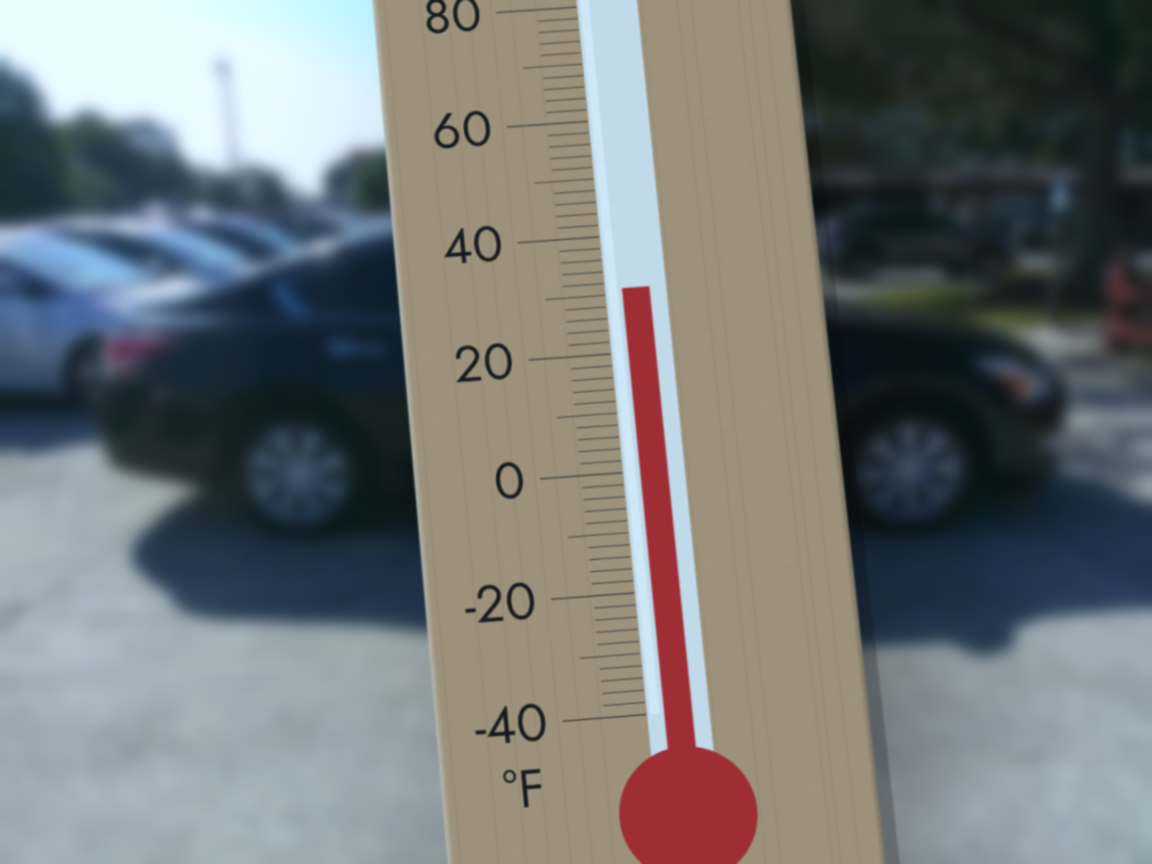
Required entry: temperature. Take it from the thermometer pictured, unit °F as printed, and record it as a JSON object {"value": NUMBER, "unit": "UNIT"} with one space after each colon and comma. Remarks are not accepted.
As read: {"value": 31, "unit": "°F"}
